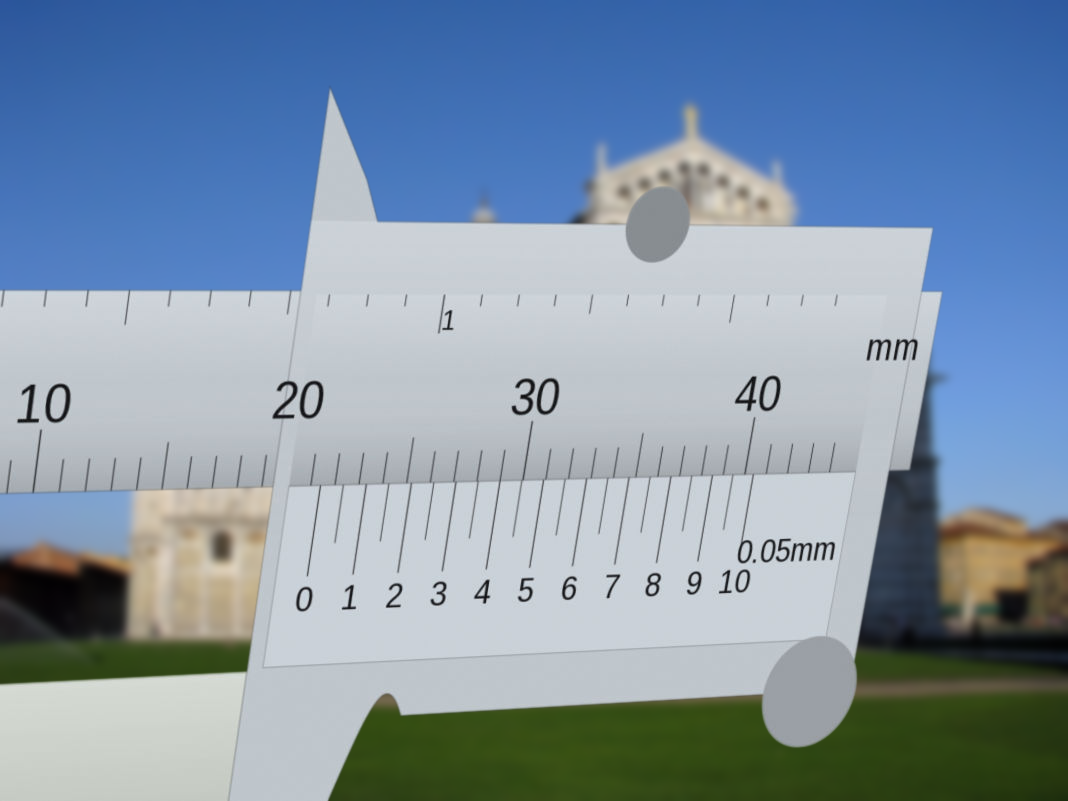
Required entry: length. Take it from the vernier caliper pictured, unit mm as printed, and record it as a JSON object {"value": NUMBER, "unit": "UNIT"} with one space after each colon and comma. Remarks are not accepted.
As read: {"value": 21.4, "unit": "mm"}
